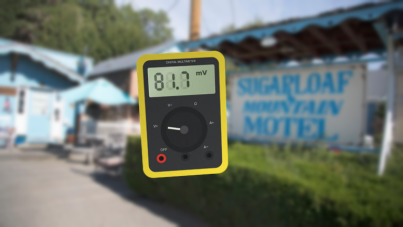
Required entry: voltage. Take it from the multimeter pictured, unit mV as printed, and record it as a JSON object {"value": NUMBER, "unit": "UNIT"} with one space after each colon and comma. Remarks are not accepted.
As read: {"value": 81.7, "unit": "mV"}
